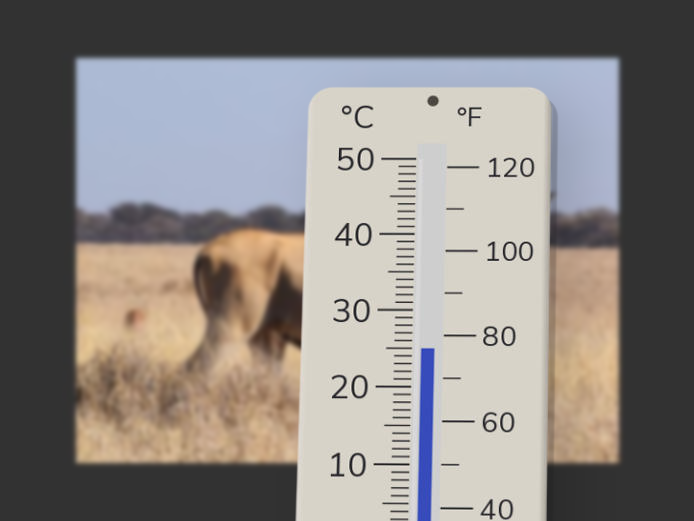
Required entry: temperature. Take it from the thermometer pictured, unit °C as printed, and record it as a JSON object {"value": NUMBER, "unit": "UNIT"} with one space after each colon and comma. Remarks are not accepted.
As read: {"value": 25, "unit": "°C"}
